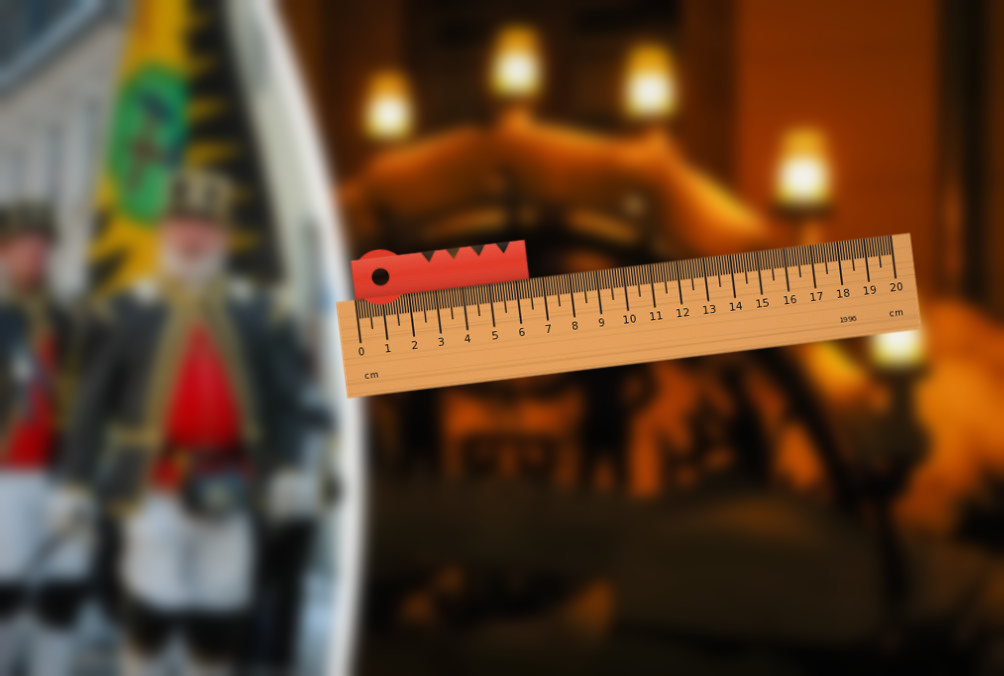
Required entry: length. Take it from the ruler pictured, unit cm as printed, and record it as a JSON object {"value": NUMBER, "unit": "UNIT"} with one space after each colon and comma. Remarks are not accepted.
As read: {"value": 6.5, "unit": "cm"}
